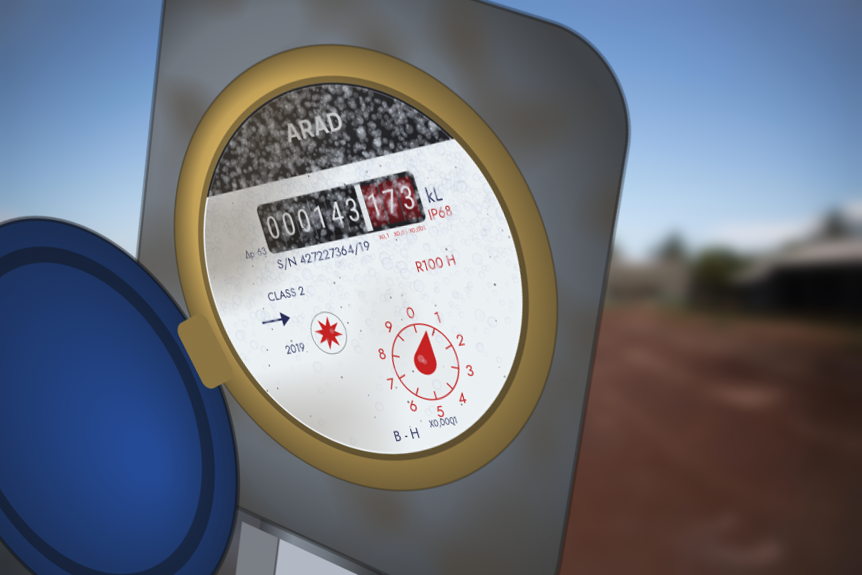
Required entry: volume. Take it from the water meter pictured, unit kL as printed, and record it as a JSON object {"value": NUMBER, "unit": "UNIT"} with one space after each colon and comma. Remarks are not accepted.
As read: {"value": 143.1730, "unit": "kL"}
